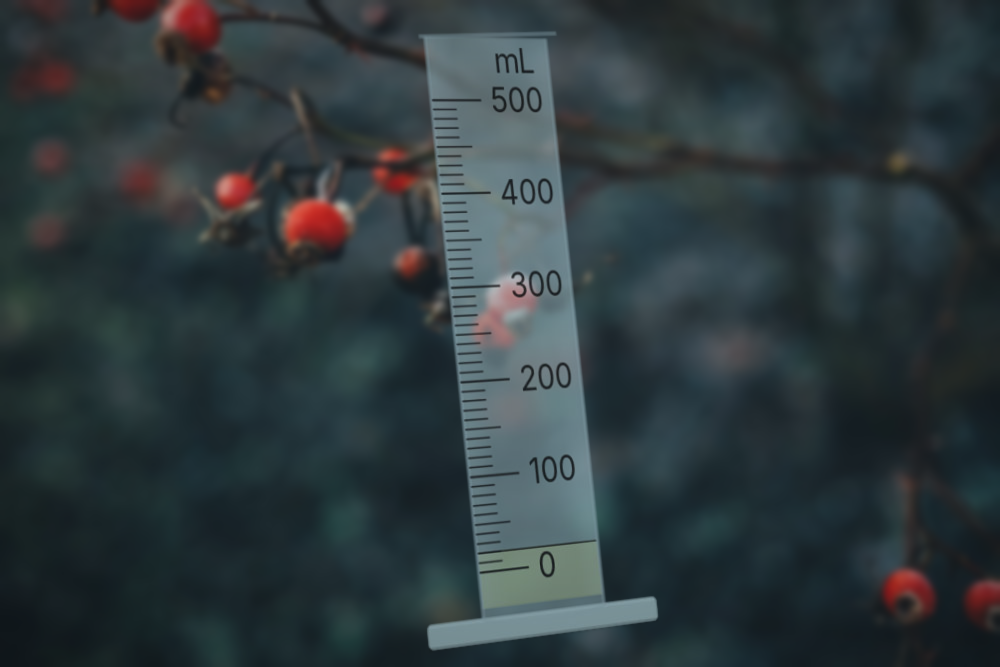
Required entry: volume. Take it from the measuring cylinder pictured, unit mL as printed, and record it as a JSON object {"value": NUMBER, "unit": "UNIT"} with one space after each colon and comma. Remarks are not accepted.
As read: {"value": 20, "unit": "mL"}
